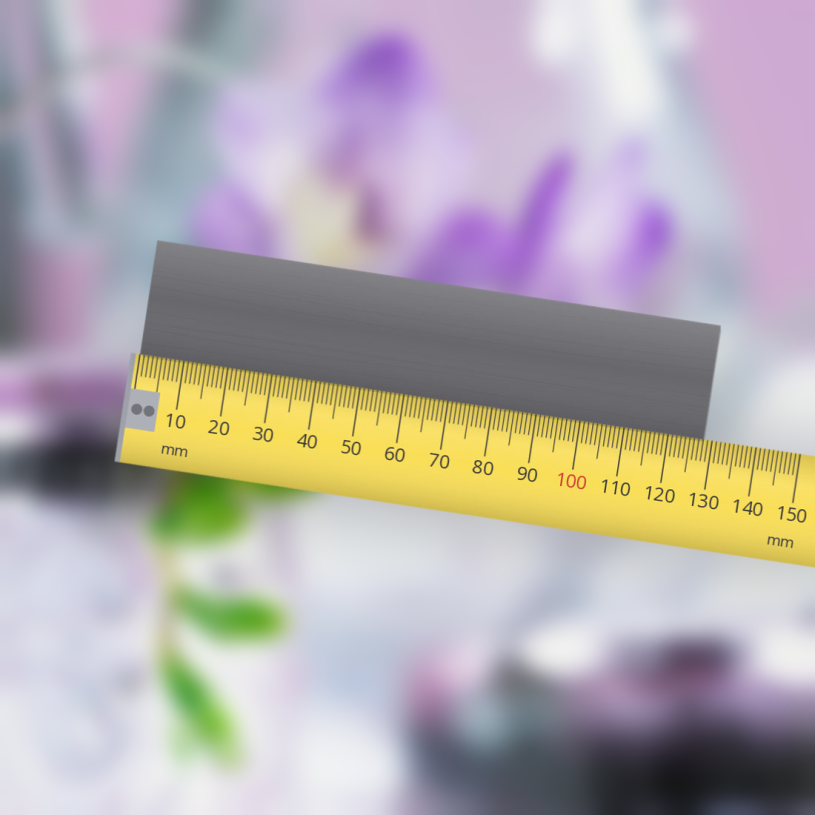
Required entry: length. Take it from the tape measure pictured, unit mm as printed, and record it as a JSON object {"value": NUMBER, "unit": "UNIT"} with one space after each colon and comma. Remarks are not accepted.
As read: {"value": 128, "unit": "mm"}
